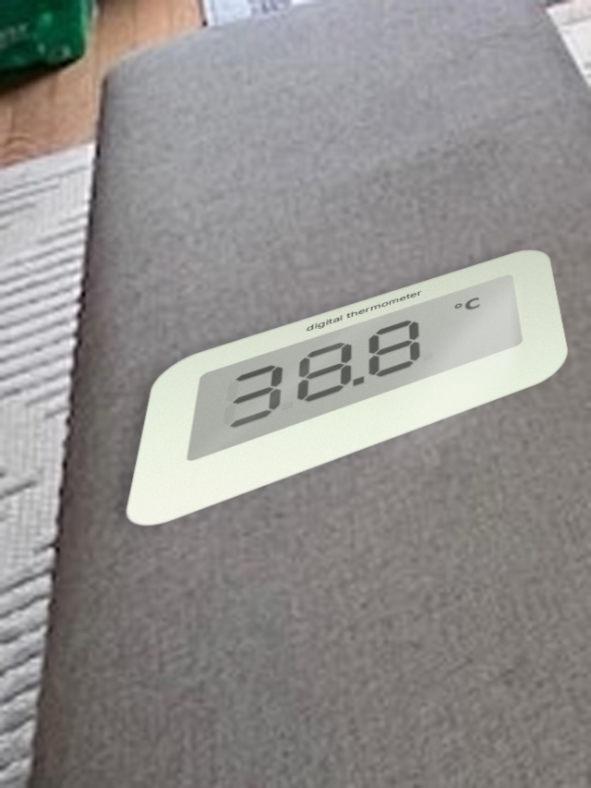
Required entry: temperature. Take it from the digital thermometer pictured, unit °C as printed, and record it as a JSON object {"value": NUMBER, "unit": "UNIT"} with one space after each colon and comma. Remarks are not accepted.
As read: {"value": 38.8, "unit": "°C"}
